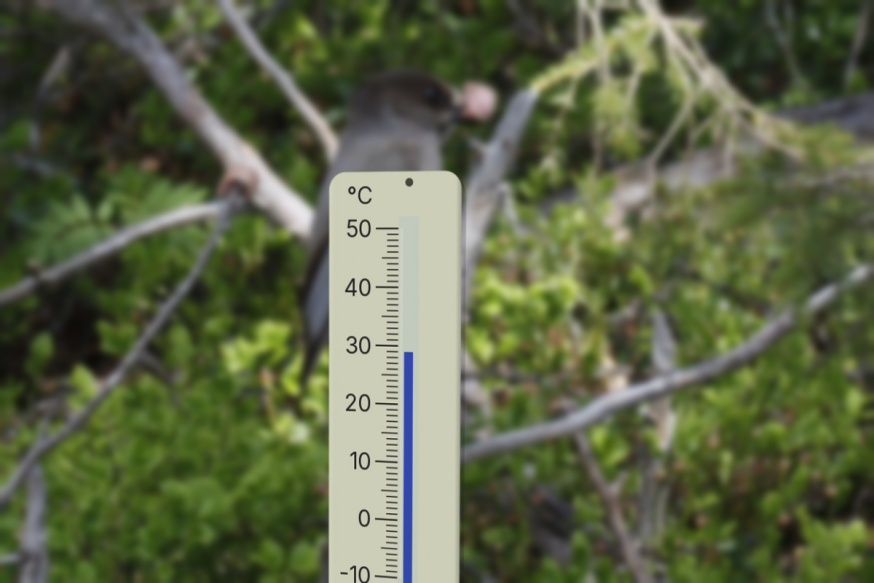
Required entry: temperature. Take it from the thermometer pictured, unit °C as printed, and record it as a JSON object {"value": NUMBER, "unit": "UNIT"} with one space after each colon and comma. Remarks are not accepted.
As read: {"value": 29, "unit": "°C"}
